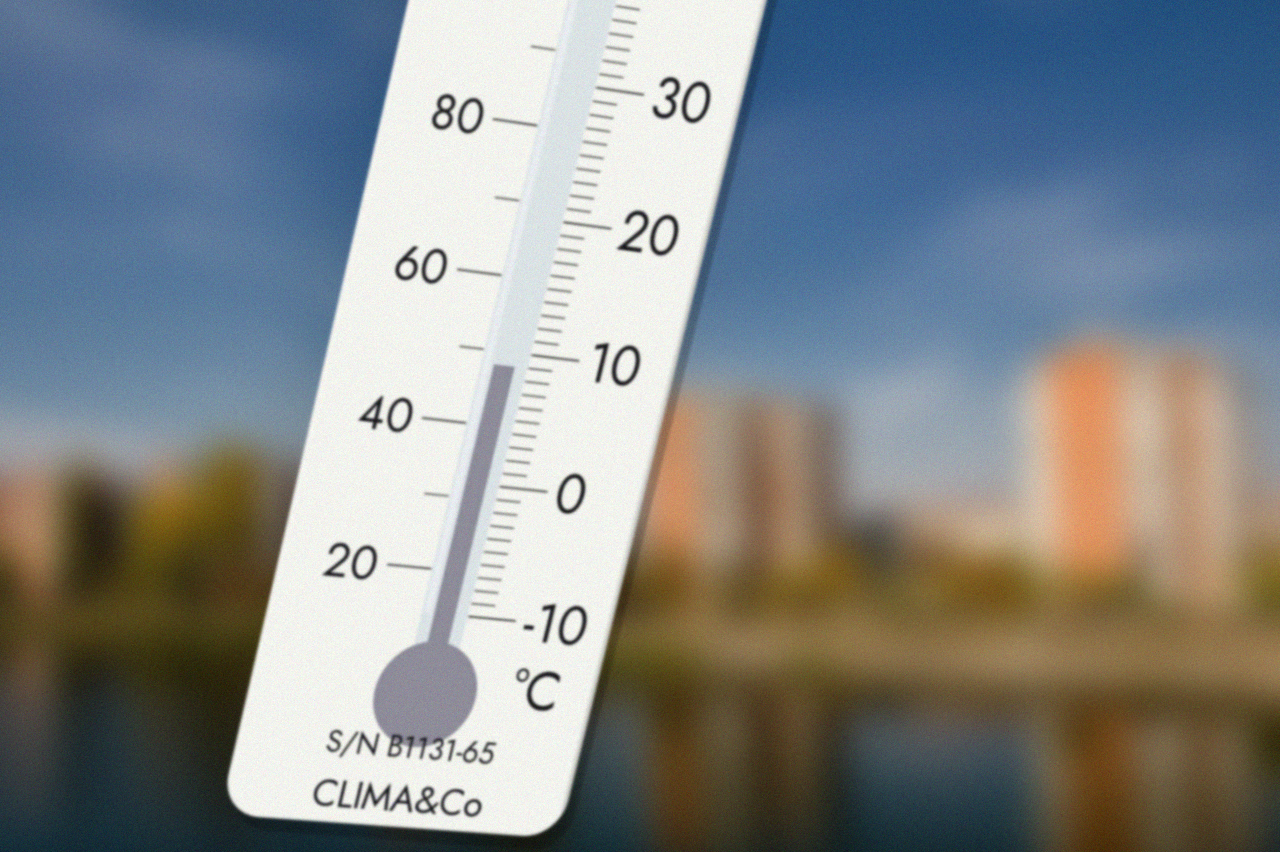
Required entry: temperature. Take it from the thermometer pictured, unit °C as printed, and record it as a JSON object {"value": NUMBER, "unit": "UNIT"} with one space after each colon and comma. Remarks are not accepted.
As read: {"value": 9, "unit": "°C"}
